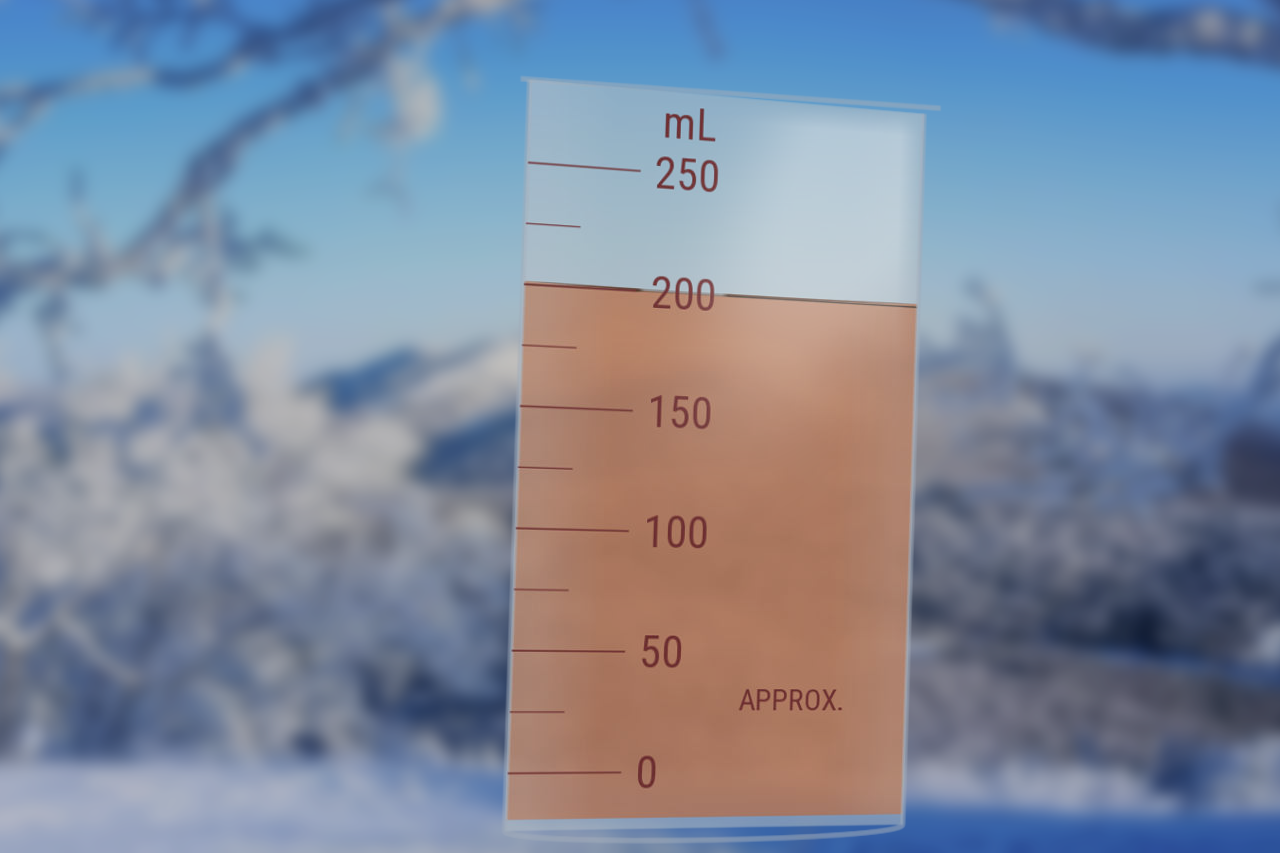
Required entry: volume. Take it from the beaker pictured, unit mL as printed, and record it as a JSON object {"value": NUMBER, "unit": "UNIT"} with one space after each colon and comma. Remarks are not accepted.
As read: {"value": 200, "unit": "mL"}
